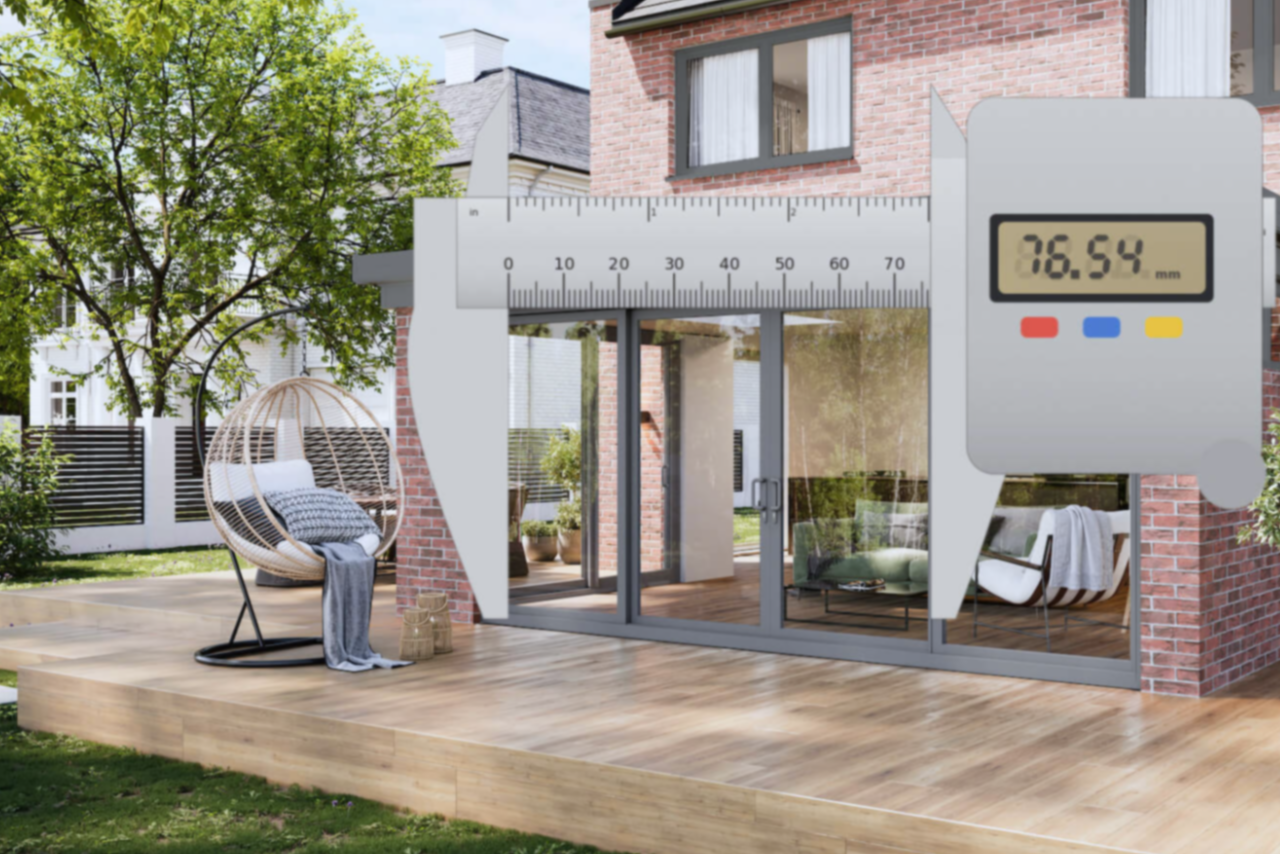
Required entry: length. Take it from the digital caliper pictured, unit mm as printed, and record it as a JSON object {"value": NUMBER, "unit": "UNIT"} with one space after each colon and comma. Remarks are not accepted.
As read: {"value": 76.54, "unit": "mm"}
